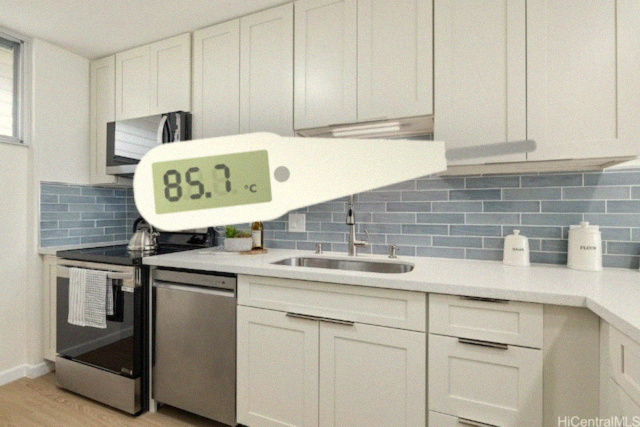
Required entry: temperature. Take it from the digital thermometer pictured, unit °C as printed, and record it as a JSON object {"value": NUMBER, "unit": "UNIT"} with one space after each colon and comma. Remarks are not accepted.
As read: {"value": 85.7, "unit": "°C"}
